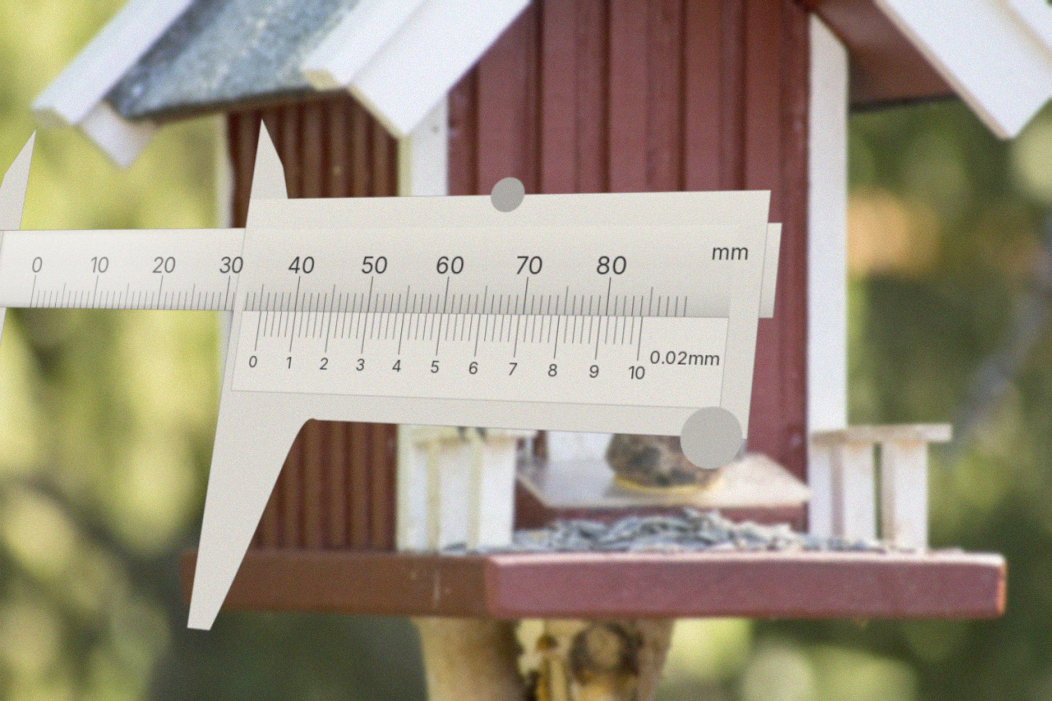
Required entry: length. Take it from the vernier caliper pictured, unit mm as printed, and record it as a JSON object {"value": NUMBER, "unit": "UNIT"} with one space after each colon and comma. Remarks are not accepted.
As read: {"value": 35.2, "unit": "mm"}
